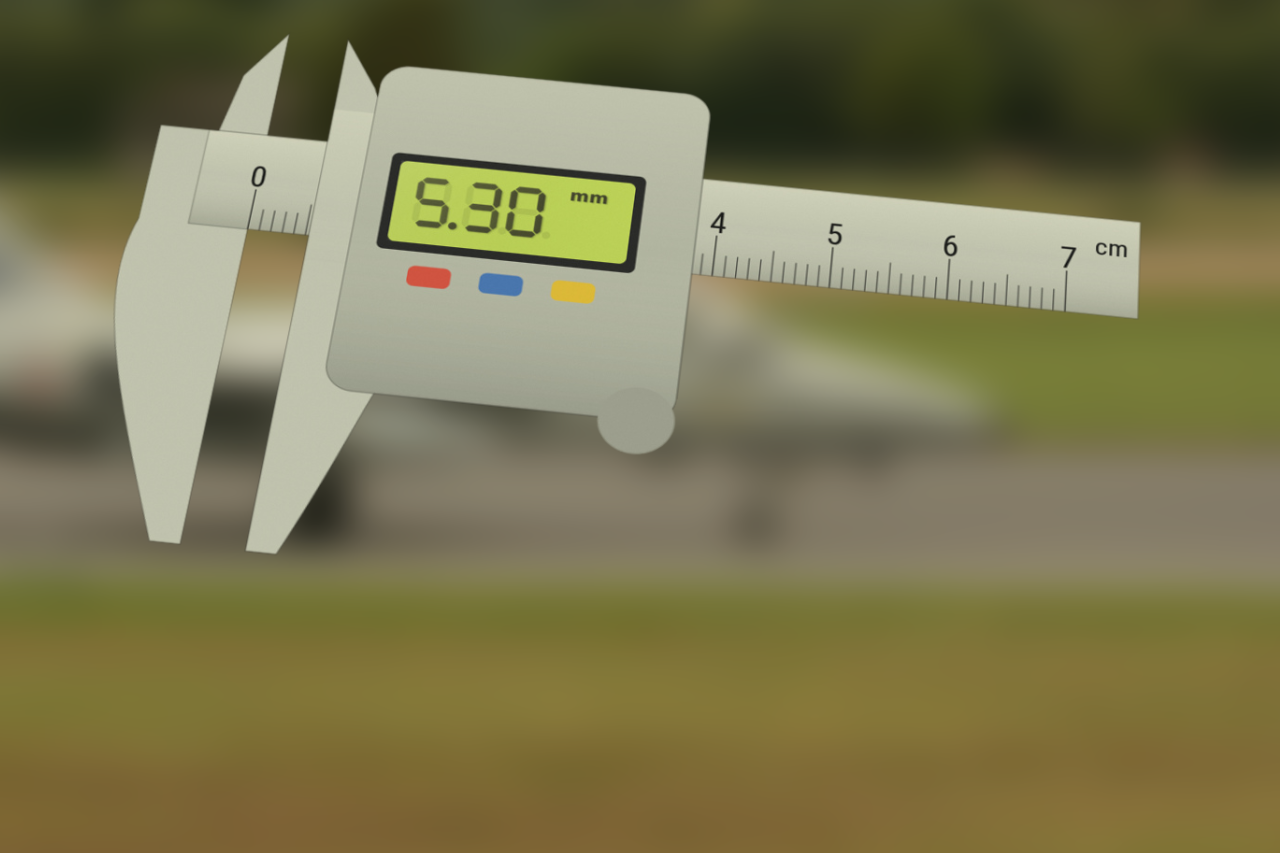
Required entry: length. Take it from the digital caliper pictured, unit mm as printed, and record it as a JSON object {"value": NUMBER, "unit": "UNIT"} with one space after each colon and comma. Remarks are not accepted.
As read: {"value": 5.30, "unit": "mm"}
